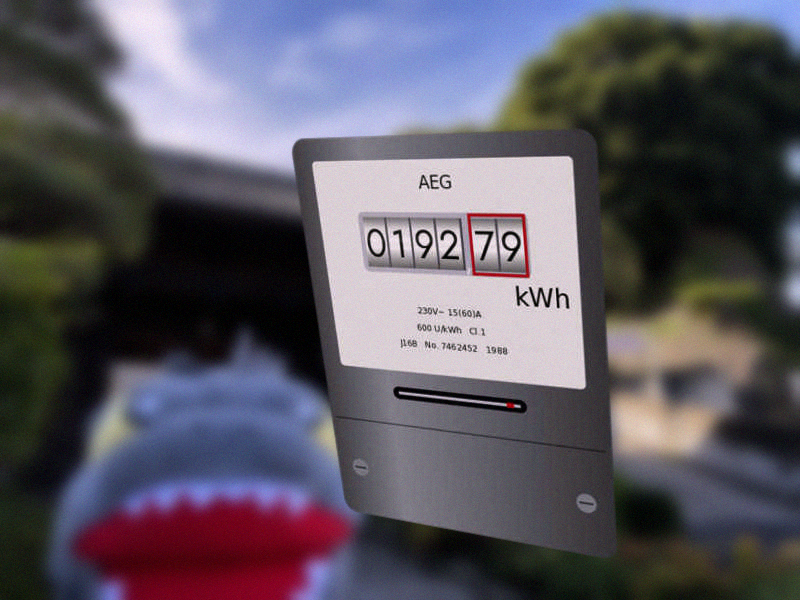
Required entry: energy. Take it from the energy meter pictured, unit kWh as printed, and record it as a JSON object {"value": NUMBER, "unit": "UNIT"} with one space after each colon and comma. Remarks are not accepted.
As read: {"value": 192.79, "unit": "kWh"}
